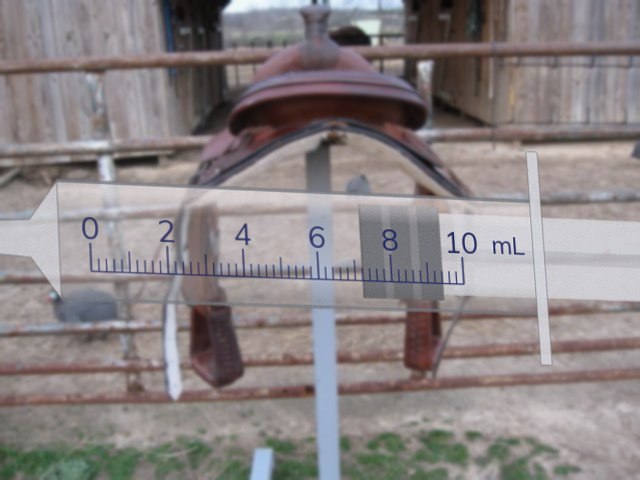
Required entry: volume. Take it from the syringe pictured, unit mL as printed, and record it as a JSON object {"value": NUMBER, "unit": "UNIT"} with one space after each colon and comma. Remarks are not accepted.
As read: {"value": 7.2, "unit": "mL"}
